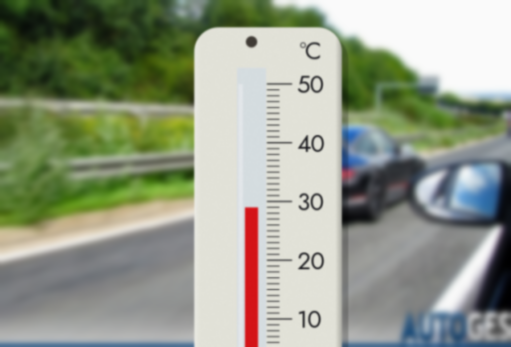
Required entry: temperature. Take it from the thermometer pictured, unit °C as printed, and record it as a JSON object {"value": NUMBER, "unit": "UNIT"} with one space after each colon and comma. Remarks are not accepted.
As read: {"value": 29, "unit": "°C"}
